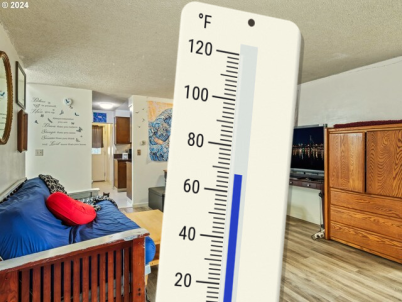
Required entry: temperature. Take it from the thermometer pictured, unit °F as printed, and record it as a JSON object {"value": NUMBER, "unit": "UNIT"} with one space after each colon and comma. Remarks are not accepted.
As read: {"value": 68, "unit": "°F"}
